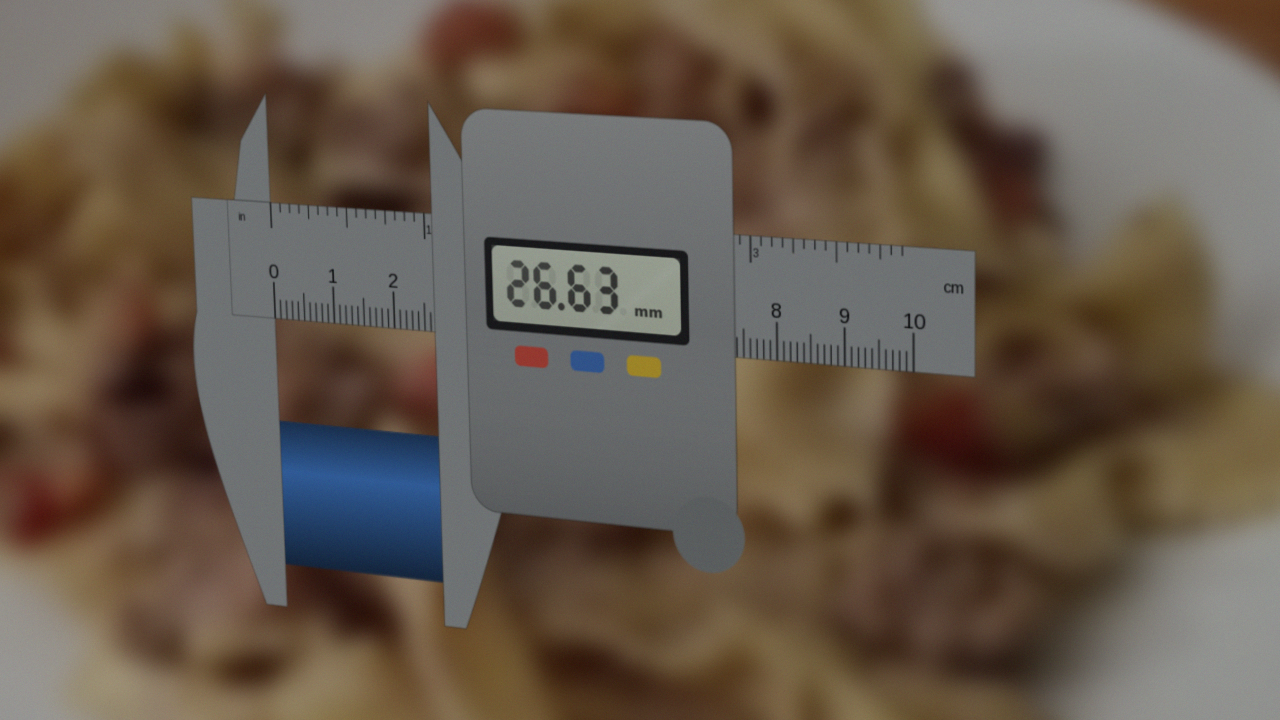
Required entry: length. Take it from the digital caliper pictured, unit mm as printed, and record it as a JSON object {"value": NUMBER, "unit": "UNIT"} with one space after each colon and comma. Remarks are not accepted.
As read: {"value": 26.63, "unit": "mm"}
